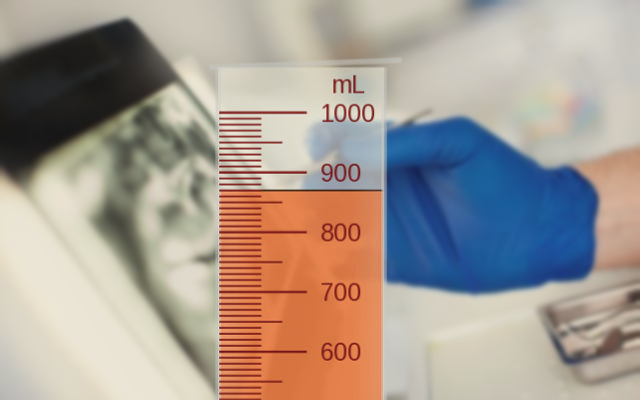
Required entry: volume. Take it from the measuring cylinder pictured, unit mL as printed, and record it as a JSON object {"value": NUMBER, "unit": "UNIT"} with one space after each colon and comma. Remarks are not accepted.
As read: {"value": 870, "unit": "mL"}
